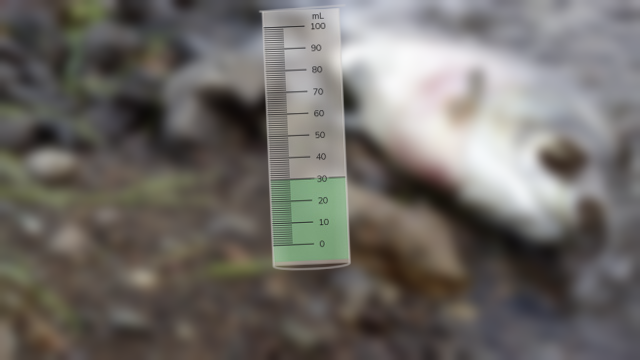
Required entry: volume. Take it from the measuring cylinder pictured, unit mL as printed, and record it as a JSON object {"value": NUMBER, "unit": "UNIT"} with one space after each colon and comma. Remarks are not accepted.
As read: {"value": 30, "unit": "mL"}
